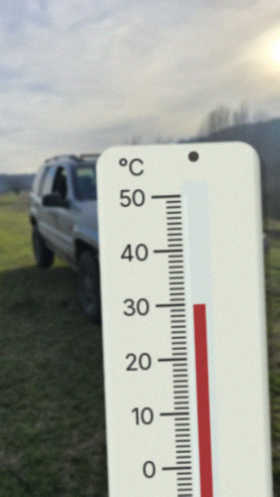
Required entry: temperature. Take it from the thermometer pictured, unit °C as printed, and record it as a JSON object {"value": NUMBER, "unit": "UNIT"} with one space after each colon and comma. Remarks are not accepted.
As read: {"value": 30, "unit": "°C"}
